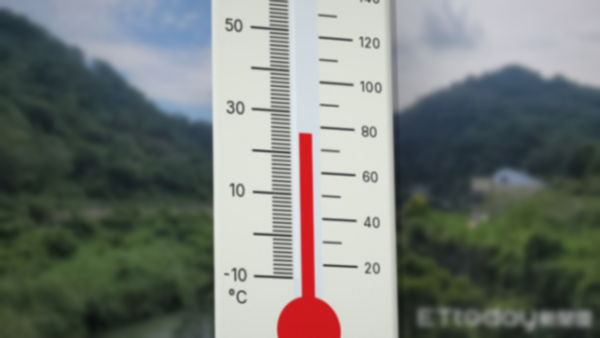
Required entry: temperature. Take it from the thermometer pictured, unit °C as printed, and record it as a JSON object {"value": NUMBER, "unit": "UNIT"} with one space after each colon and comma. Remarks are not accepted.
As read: {"value": 25, "unit": "°C"}
